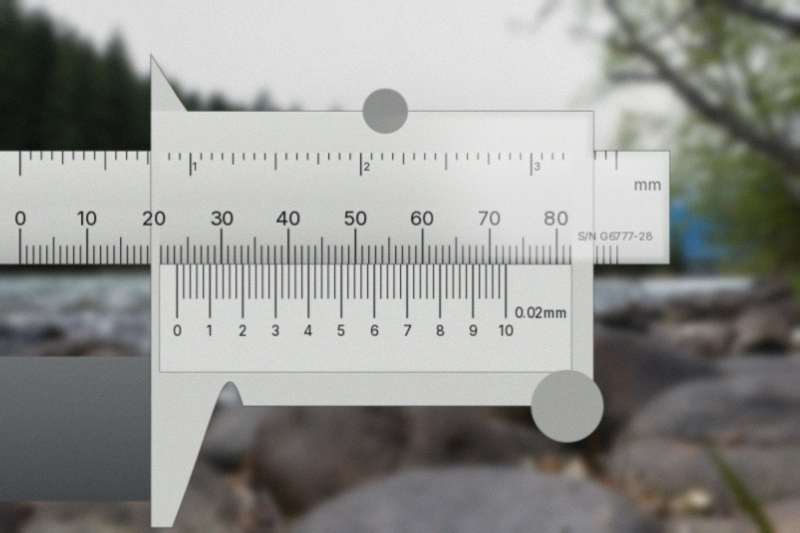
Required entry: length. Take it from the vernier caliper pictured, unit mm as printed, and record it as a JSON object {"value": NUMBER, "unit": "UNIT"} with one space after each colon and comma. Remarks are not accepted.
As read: {"value": 23.4, "unit": "mm"}
